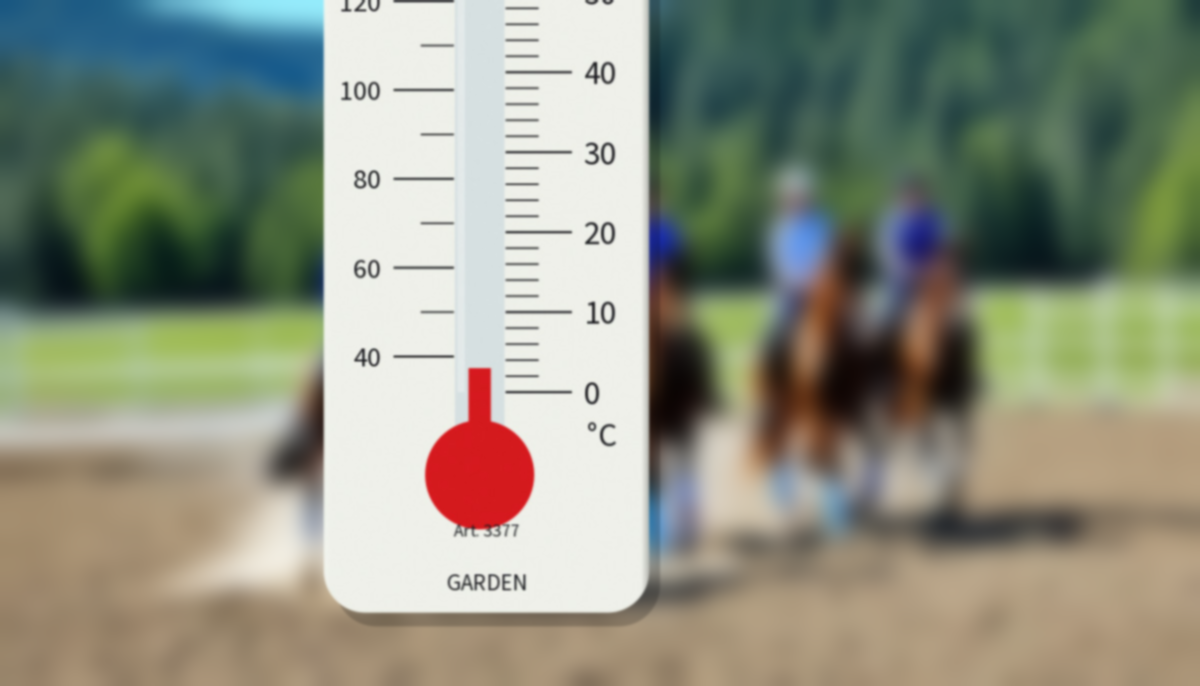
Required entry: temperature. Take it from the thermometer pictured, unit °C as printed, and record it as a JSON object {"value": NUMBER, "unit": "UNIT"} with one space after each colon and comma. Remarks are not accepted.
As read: {"value": 3, "unit": "°C"}
